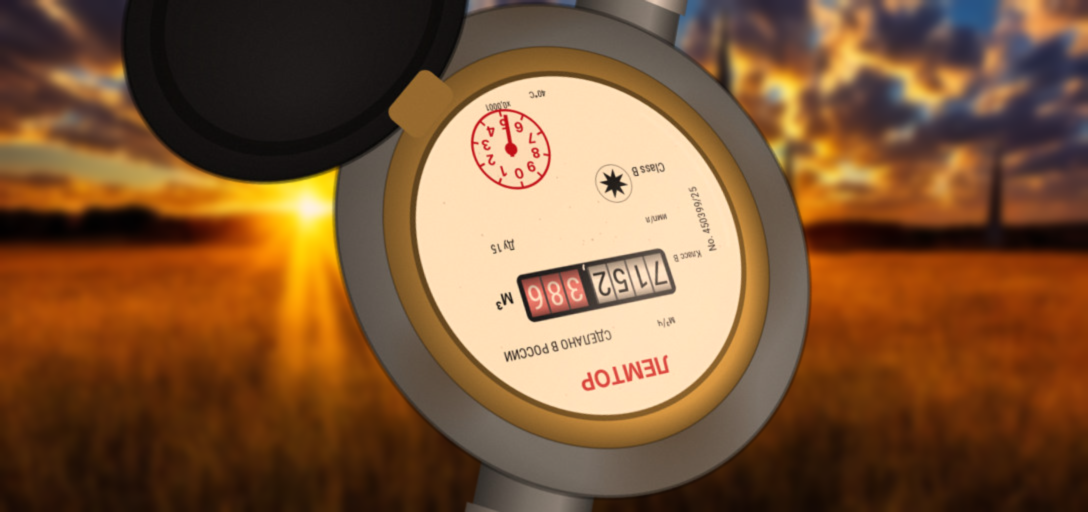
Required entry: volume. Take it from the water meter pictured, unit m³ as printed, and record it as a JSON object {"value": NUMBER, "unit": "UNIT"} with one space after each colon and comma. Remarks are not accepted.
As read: {"value": 7152.3865, "unit": "m³"}
